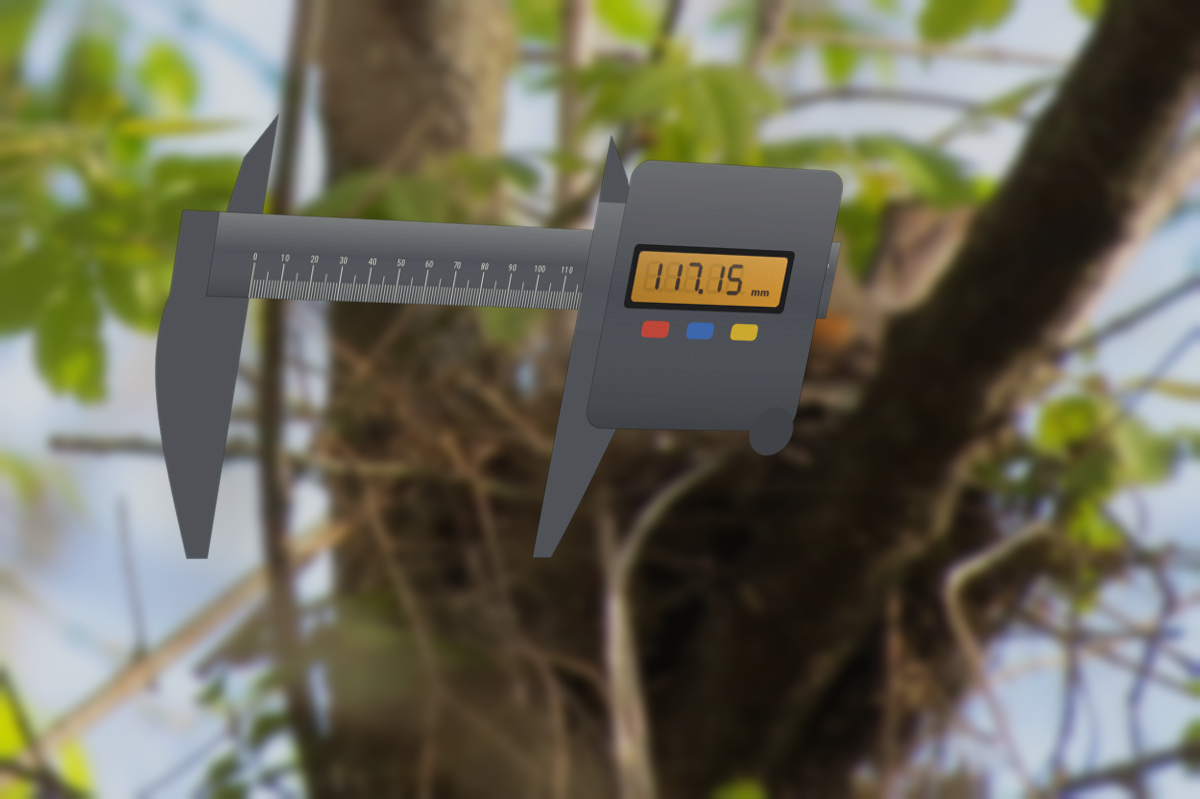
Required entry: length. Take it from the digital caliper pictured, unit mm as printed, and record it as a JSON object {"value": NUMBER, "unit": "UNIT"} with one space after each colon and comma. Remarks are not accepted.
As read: {"value": 117.15, "unit": "mm"}
